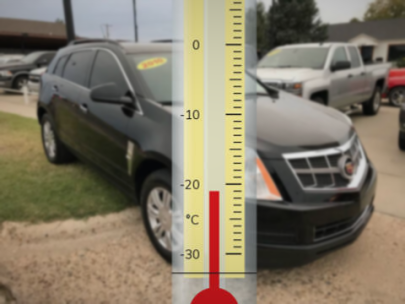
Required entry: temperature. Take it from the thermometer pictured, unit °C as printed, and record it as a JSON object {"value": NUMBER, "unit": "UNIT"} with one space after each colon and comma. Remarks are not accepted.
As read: {"value": -21, "unit": "°C"}
